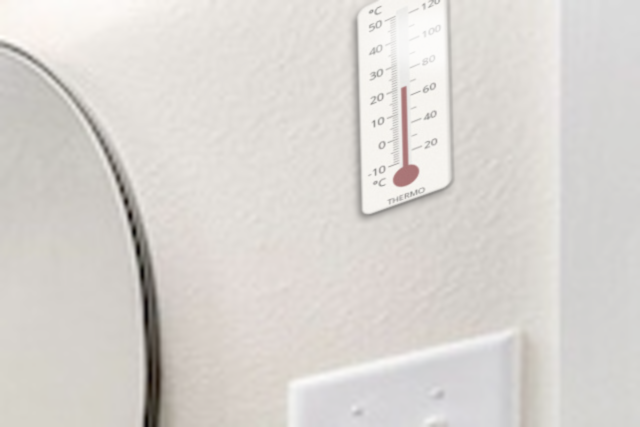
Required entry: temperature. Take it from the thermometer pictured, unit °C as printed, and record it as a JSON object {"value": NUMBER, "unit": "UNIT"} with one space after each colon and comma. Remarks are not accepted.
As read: {"value": 20, "unit": "°C"}
